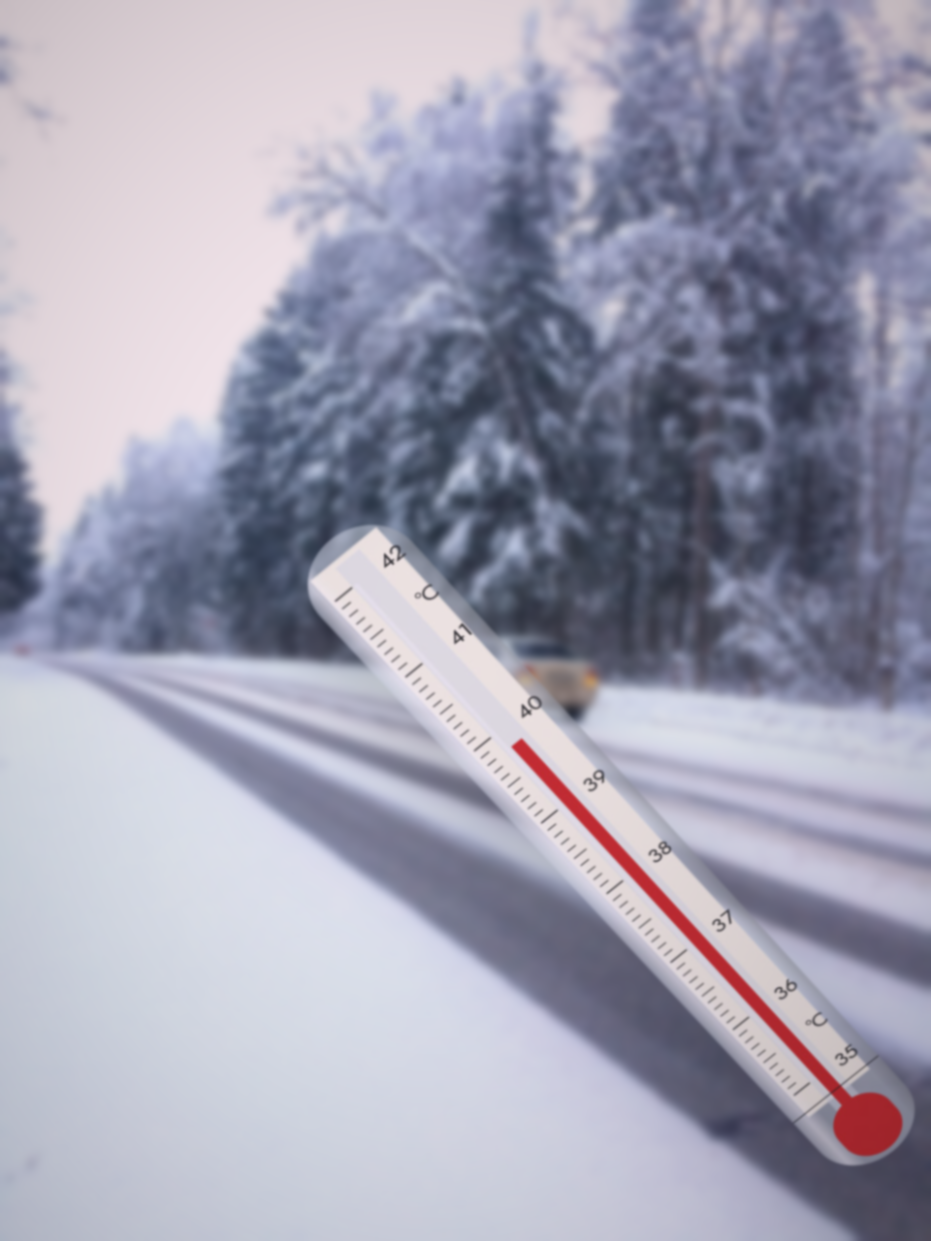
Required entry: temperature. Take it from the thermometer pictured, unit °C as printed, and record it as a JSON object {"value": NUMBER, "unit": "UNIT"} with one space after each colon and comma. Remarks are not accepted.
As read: {"value": 39.8, "unit": "°C"}
